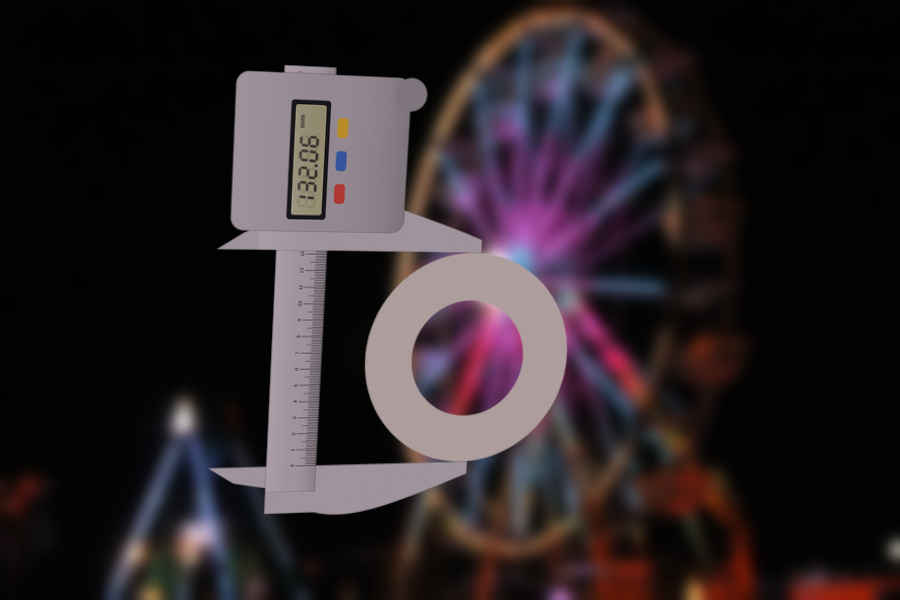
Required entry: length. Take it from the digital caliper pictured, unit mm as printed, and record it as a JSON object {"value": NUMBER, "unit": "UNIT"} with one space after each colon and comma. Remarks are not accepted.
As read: {"value": 132.06, "unit": "mm"}
